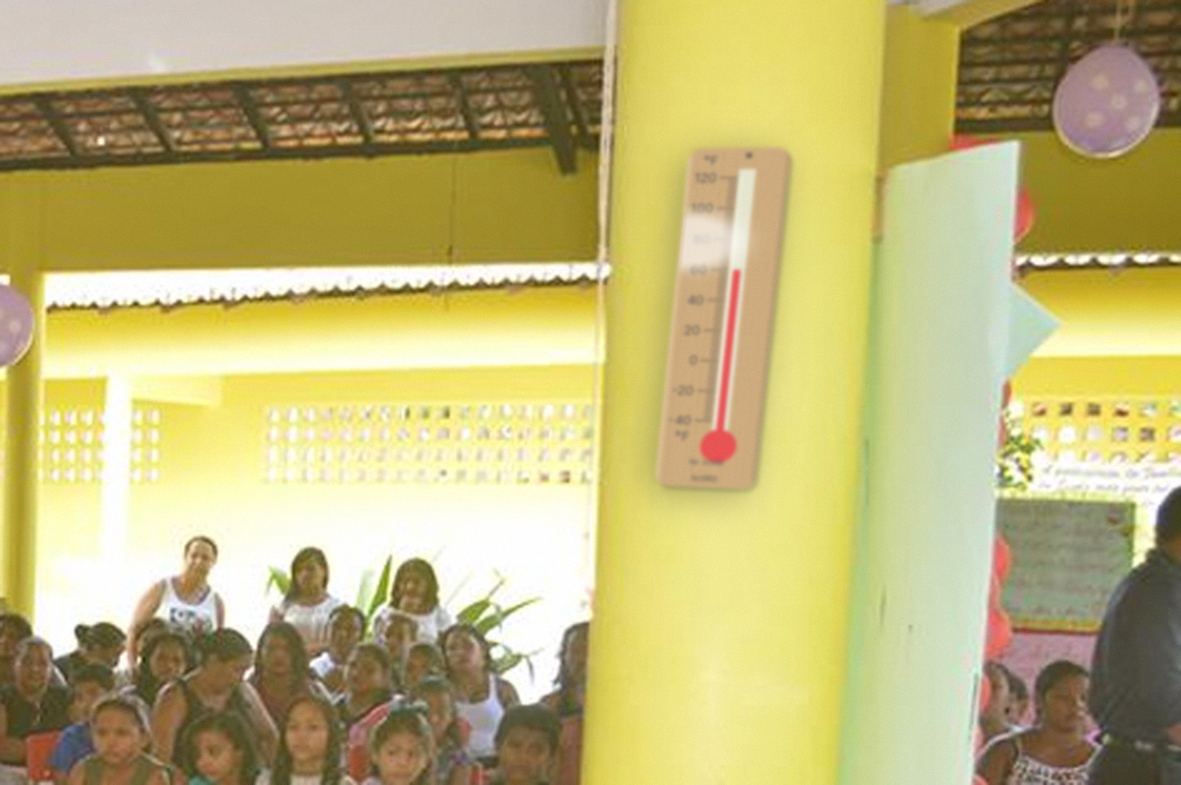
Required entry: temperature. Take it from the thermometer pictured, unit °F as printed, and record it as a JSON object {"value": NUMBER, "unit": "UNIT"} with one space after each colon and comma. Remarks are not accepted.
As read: {"value": 60, "unit": "°F"}
